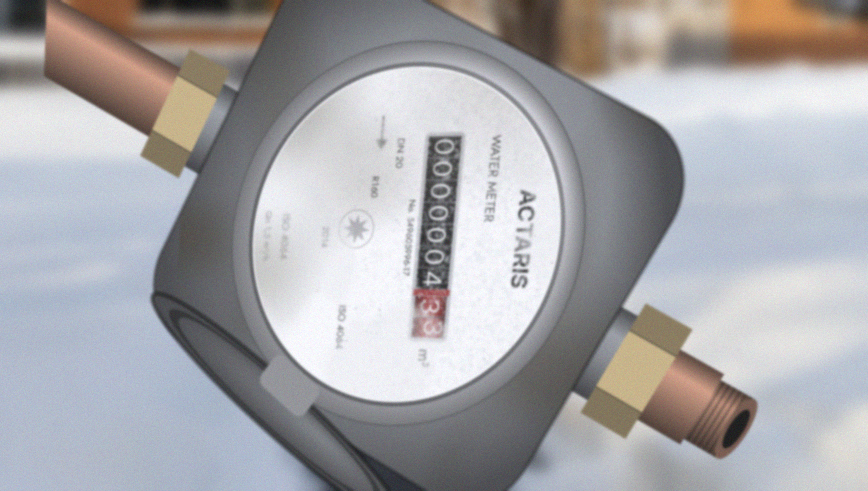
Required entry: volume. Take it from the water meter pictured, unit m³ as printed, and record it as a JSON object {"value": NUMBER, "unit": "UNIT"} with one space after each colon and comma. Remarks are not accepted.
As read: {"value": 4.33, "unit": "m³"}
